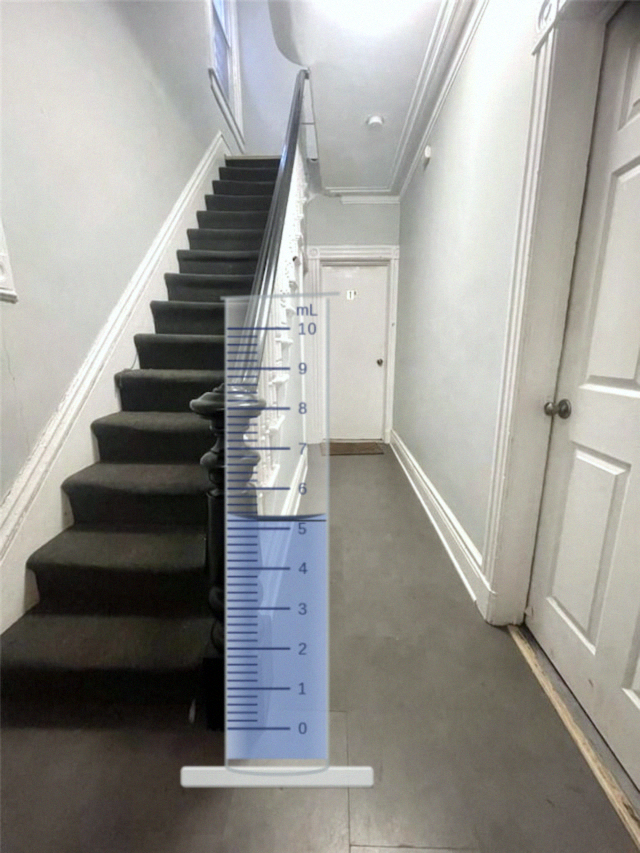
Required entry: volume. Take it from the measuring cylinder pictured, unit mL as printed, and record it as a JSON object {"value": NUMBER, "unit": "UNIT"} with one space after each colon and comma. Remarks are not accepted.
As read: {"value": 5.2, "unit": "mL"}
